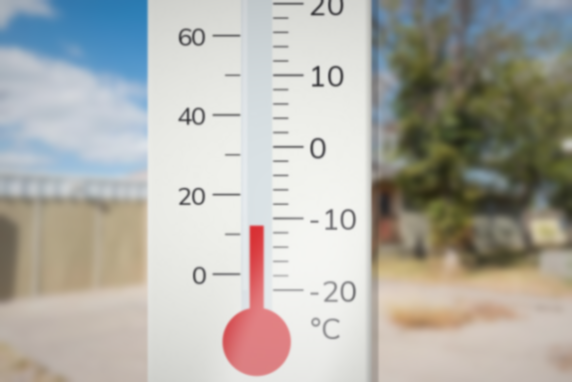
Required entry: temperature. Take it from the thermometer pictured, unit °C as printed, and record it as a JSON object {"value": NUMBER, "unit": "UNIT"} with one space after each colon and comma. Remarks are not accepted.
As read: {"value": -11, "unit": "°C"}
